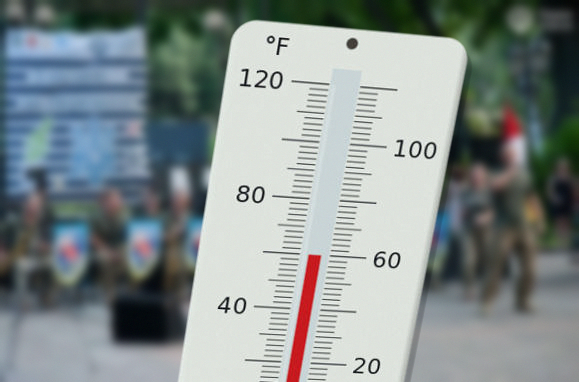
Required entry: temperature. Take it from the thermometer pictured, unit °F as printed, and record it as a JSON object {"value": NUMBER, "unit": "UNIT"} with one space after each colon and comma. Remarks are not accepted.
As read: {"value": 60, "unit": "°F"}
